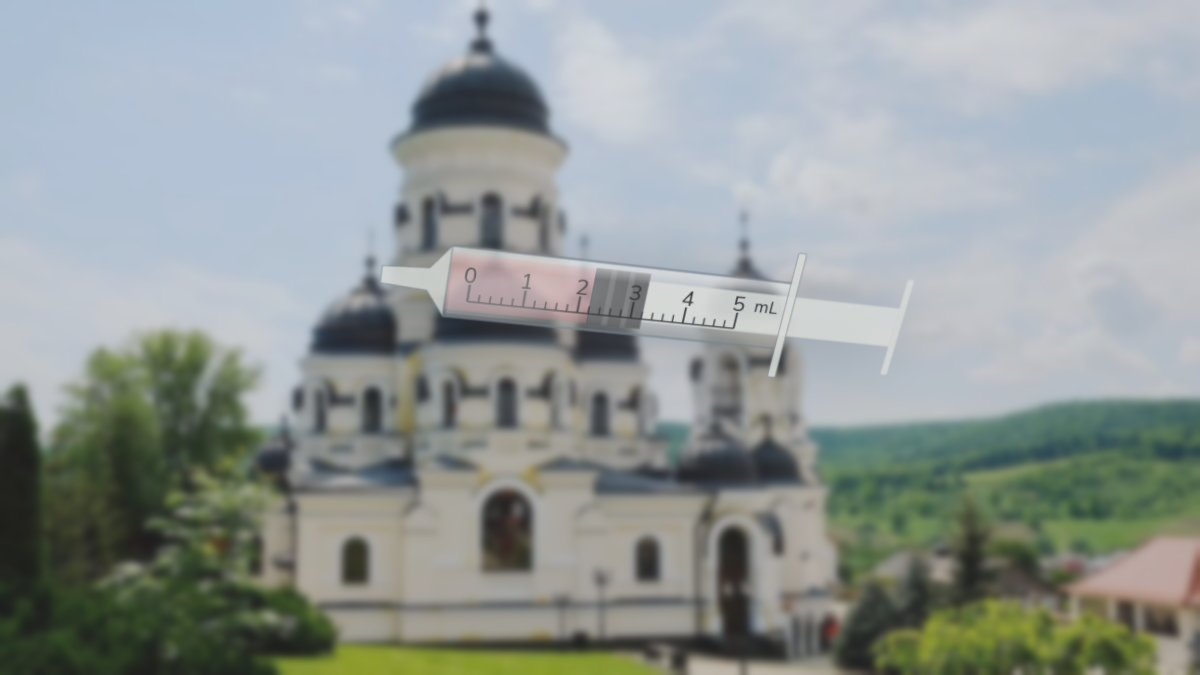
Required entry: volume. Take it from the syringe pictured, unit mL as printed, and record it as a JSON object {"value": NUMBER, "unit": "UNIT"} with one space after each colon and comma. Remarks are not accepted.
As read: {"value": 2.2, "unit": "mL"}
